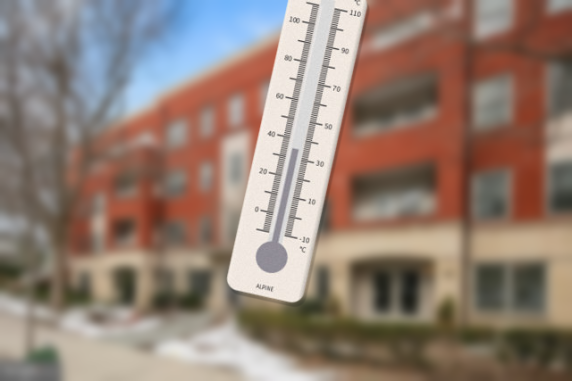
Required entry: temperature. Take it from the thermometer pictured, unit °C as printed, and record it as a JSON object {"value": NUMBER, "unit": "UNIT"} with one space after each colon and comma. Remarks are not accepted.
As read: {"value": 35, "unit": "°C"}
